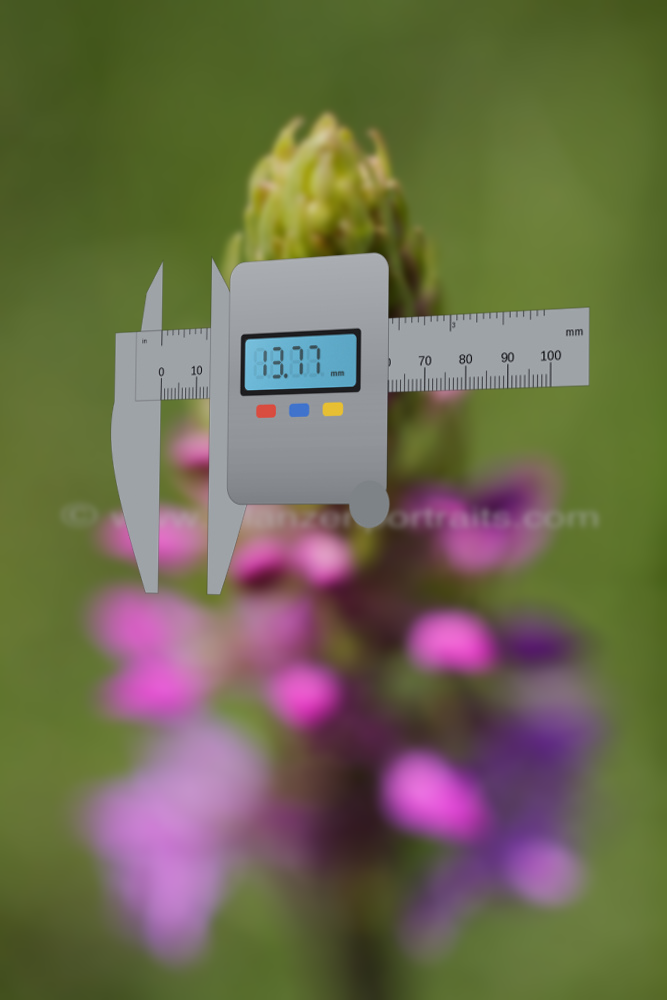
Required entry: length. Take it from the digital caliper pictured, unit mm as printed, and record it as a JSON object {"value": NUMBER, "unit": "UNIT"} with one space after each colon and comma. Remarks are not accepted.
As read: {"value": 13.77, "unit": "mm"}
